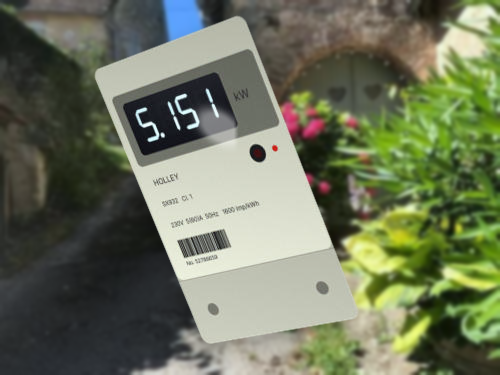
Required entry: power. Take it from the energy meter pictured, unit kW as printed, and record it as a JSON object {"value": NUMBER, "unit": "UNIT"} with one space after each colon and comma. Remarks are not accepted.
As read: {"value": 5.151, "unit": "kW"}
